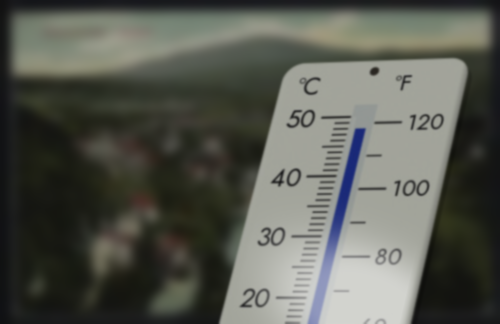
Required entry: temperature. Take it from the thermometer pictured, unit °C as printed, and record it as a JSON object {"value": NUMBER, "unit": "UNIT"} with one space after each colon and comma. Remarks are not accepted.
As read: {"value": 48, "unit": "°C"}
